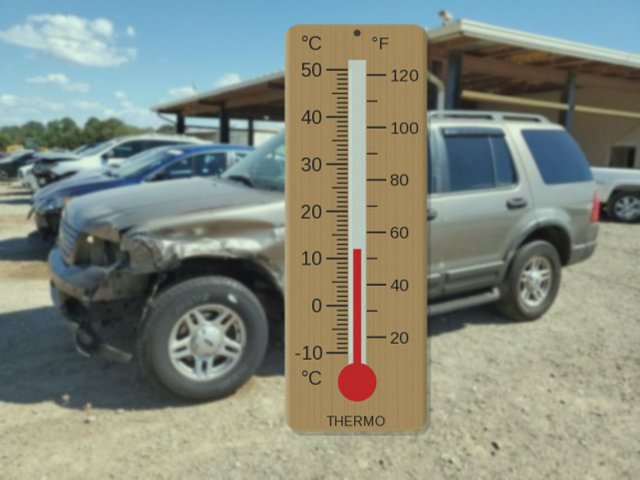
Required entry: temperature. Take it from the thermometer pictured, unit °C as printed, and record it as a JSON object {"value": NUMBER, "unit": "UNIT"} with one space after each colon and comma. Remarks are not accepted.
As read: {"value": 12, "unit": "°C"}
